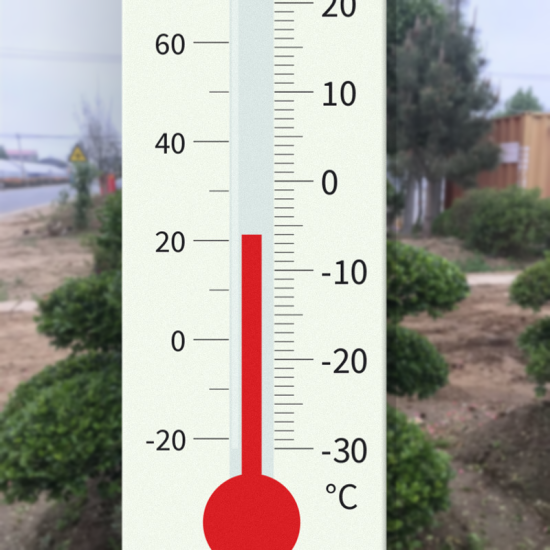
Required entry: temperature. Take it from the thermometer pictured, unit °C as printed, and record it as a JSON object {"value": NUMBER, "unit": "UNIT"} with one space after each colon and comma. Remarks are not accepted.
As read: {"value": -6, "unit": "°C"}
